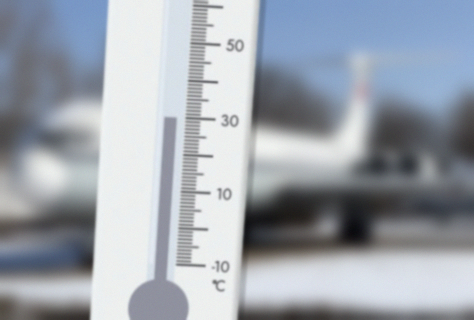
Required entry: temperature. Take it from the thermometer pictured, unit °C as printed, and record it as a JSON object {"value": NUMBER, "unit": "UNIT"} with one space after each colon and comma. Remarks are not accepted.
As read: {"value": 30, "unit": "°C"}
